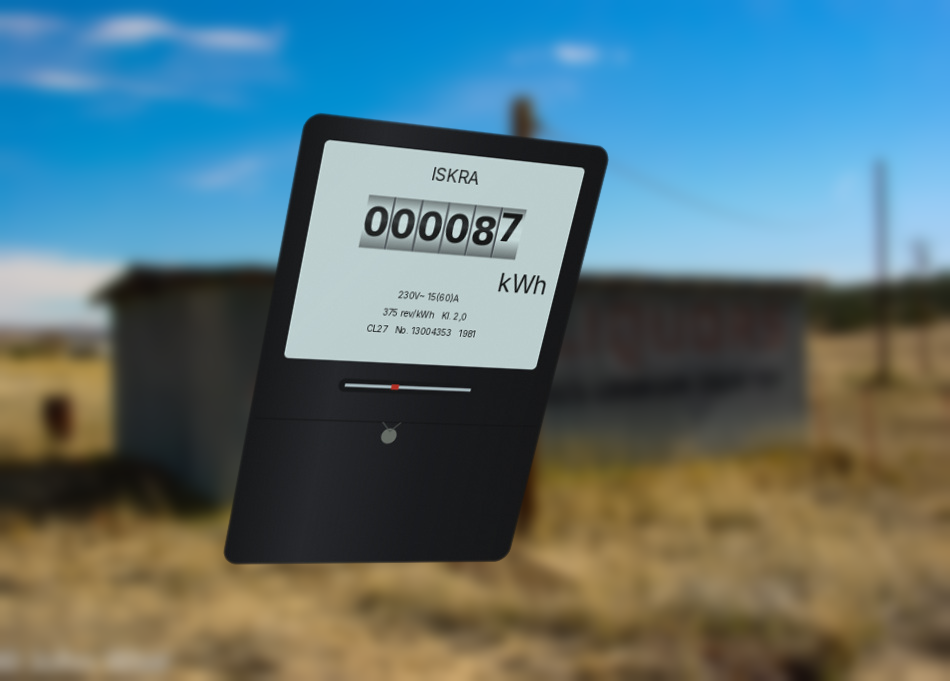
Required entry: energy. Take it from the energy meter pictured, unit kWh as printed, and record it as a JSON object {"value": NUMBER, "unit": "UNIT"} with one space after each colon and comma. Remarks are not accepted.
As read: {"value": 87, "unit": "kWh"}
